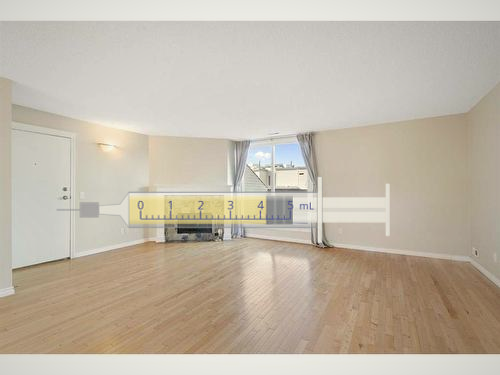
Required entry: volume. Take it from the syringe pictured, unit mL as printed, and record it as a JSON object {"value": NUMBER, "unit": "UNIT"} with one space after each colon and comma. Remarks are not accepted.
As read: {"value": 4.2, "unit": "mL"}
